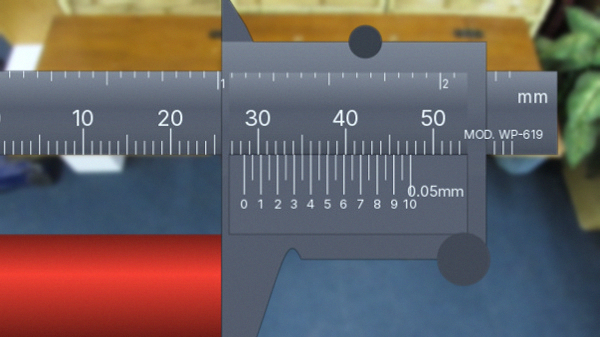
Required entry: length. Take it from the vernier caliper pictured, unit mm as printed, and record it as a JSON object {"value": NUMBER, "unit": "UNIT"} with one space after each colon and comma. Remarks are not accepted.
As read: {"value": 28.4, "unit": "mm"}
